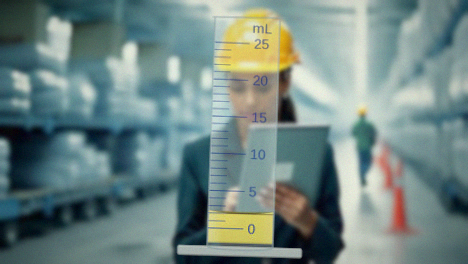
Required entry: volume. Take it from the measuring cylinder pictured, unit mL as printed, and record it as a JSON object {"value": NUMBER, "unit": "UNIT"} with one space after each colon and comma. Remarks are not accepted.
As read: {"value": 2, "unit": "mL"}
